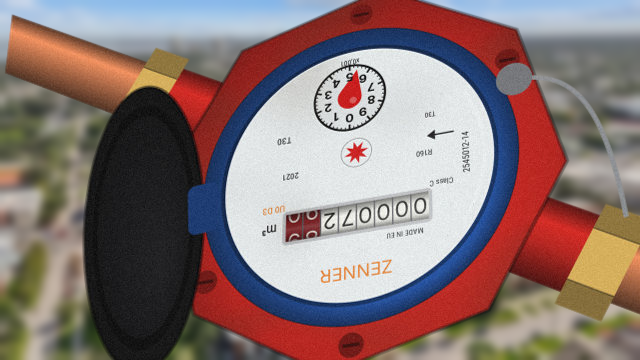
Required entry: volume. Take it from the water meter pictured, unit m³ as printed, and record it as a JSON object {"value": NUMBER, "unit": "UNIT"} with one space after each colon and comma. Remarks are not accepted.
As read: {"value": 72.895, "unit": "m³"}
